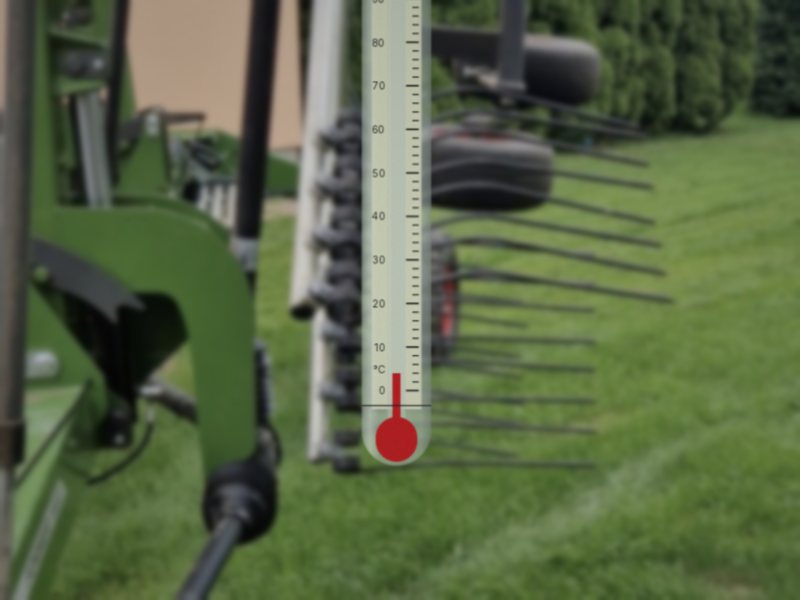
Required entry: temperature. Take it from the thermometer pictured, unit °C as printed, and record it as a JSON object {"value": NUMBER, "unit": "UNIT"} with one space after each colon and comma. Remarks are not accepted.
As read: {"value": 4, "unit": "°C"}
